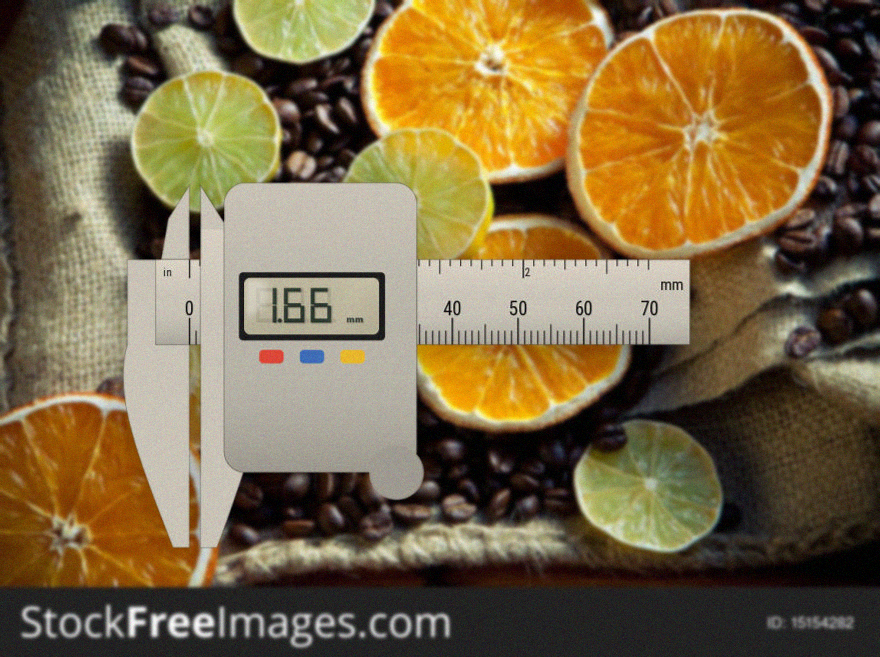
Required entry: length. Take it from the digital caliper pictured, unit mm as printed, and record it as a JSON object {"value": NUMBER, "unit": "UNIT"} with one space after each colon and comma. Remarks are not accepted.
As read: {"value": 1.66, "unit": "mm"}
